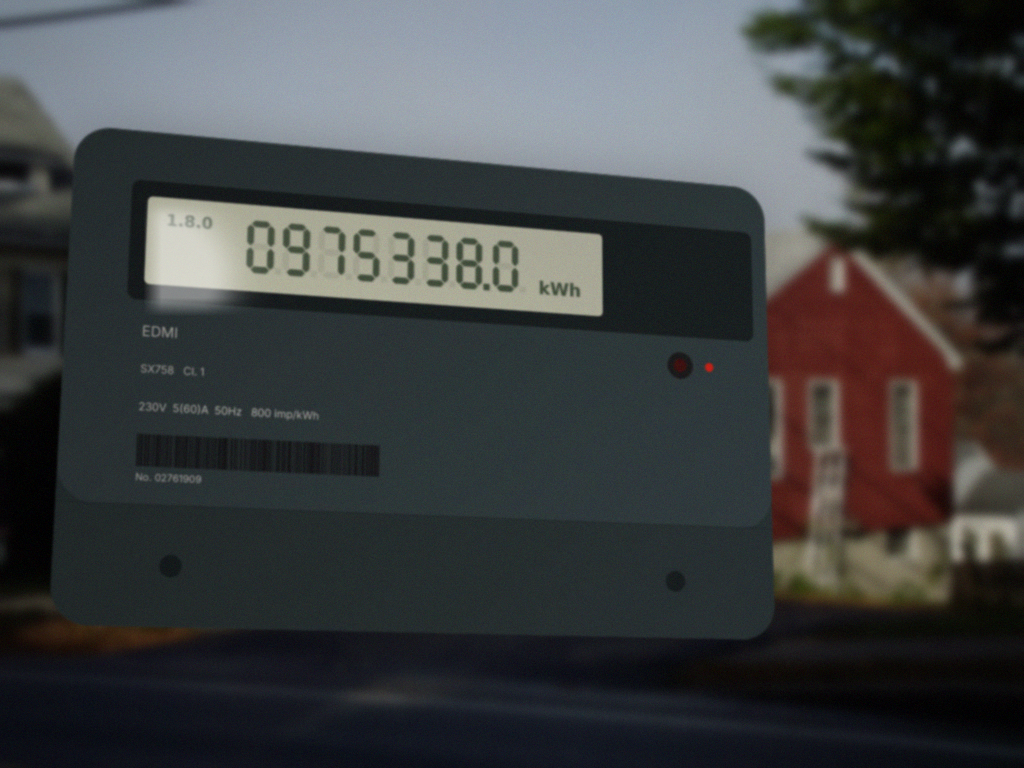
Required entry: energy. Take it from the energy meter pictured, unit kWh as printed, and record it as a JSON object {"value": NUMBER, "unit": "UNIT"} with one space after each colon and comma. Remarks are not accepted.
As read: {"value": 975338.0, "unit": "kWh"}
